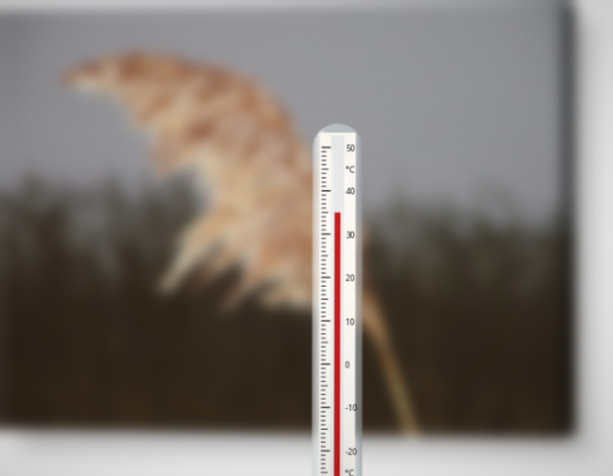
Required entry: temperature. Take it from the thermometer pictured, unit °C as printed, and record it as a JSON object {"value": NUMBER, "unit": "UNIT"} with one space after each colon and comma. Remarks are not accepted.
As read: {"value": 35, "unit": "°C"}
